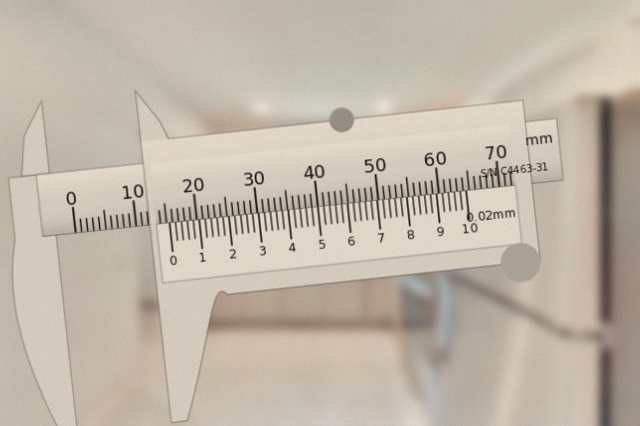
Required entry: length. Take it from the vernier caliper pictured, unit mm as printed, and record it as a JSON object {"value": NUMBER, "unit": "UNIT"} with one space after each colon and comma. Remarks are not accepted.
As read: {"value": 15.5, "unit": "mm"}
